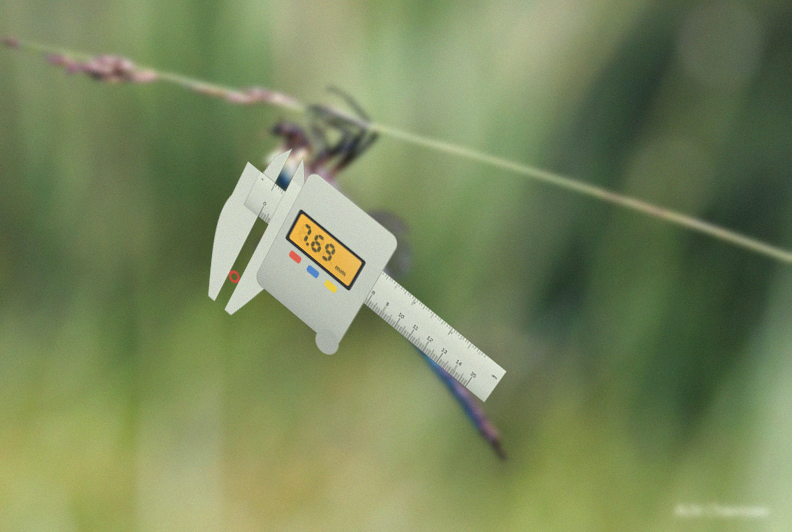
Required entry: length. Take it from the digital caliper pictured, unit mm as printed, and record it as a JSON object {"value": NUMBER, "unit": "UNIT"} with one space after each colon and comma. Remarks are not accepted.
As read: {"value": 7.69, "unit": "mm"}
